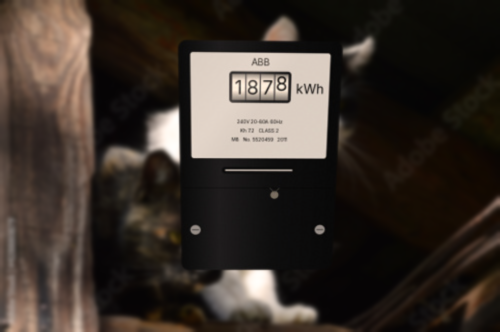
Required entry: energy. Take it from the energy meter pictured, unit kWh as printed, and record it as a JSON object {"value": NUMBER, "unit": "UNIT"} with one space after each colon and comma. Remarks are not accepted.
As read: {"value": 1878, "unit": "kWh"}
